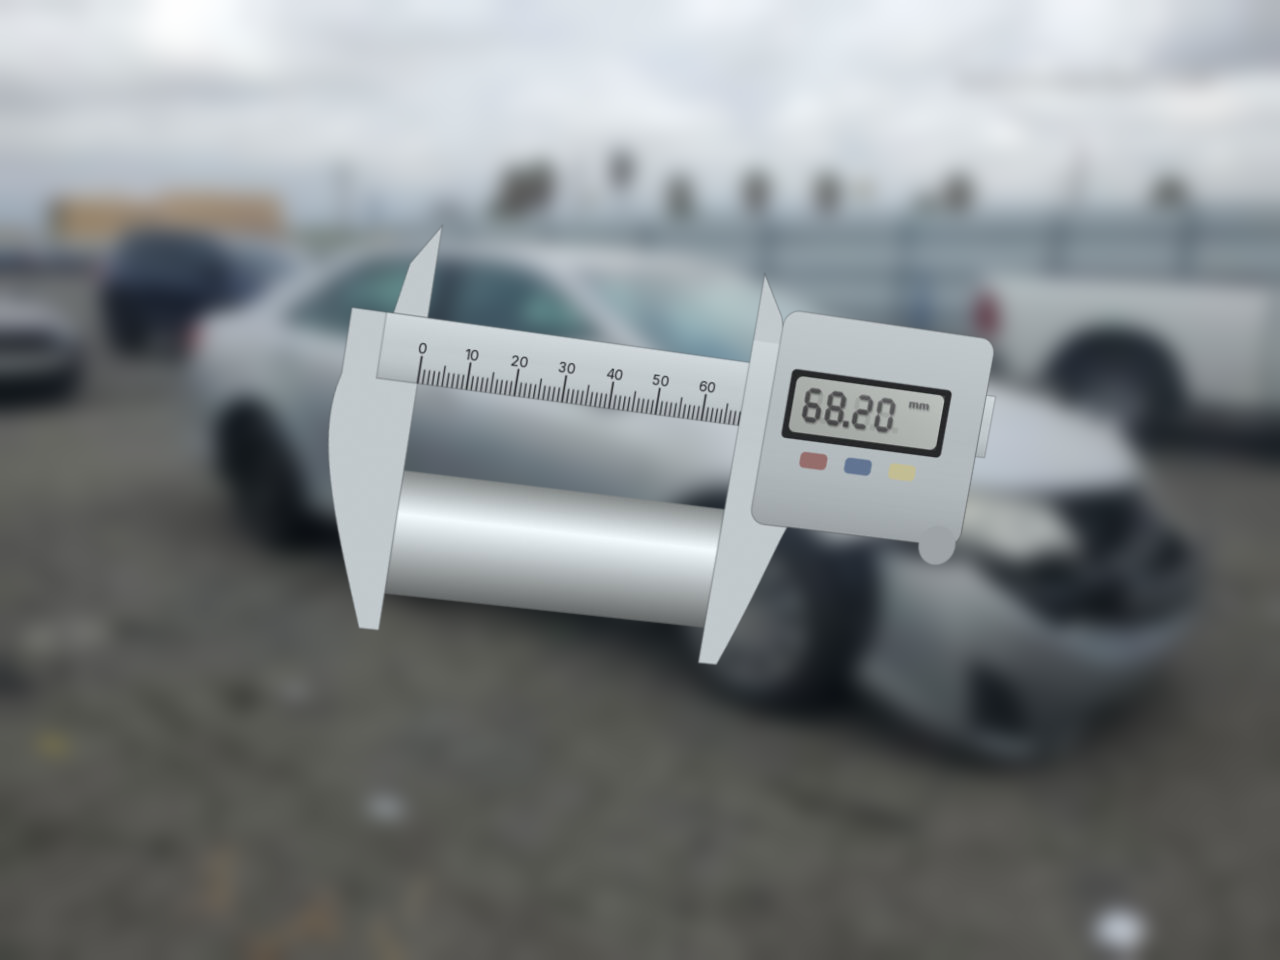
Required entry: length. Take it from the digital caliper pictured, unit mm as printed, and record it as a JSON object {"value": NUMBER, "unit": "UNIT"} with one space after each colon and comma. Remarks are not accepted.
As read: {"value": 68.20, "unit": "mm"}
